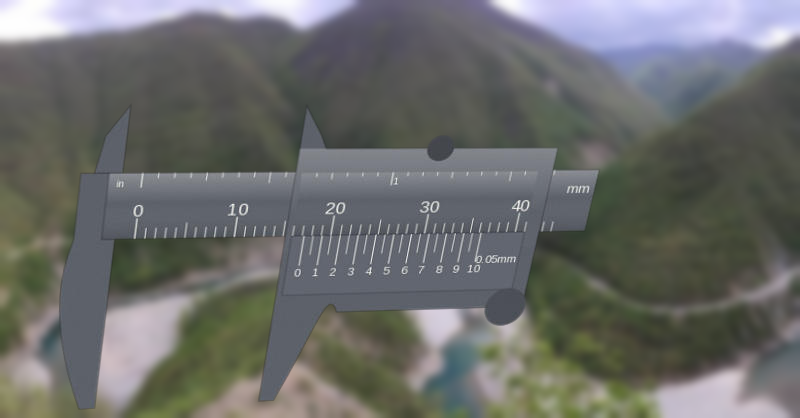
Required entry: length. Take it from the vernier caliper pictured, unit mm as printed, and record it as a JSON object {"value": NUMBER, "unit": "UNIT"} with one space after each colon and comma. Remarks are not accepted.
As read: {"value": 17.2, "unit": "mm"}
